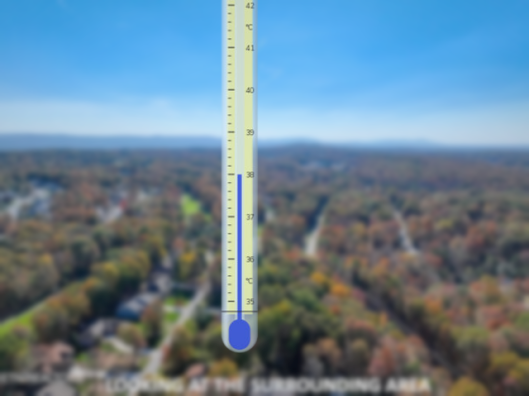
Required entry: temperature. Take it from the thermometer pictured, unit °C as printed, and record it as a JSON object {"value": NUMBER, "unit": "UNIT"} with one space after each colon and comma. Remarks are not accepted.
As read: {"value": 38, "unit": "°C"}
